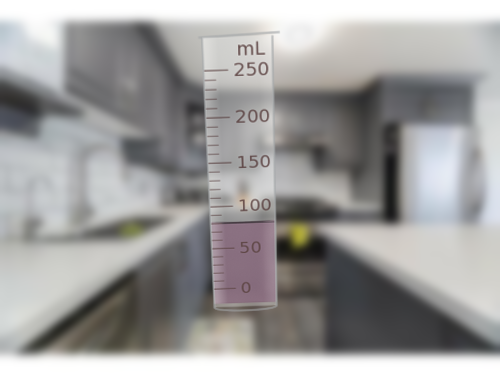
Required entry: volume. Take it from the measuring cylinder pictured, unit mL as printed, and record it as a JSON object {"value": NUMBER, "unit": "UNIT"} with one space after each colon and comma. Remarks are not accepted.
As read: {"value": 80, "unit": "mL"}
